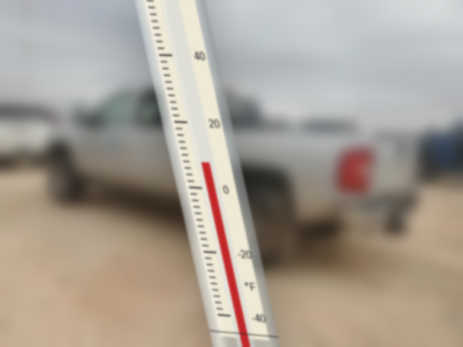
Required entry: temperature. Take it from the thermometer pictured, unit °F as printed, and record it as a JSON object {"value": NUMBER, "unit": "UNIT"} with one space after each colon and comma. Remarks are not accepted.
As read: {"value": 8, "unit": "°F"}
